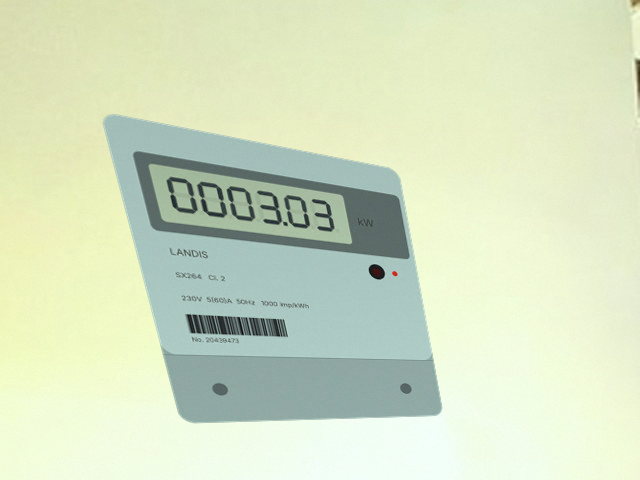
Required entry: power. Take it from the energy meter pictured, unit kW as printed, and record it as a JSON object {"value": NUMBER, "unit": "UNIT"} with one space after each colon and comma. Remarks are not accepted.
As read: {"value": 3.03, "unit": "kW"}
